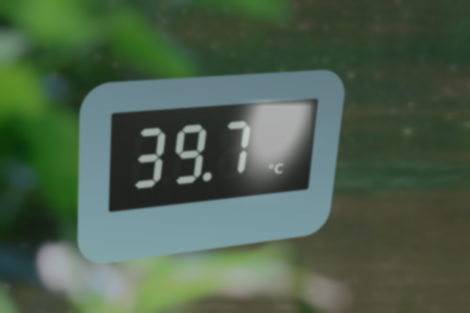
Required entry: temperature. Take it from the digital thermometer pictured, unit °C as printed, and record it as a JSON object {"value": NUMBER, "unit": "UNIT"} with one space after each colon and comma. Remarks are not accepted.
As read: {"value": 39.7, "unit": "°C"}
